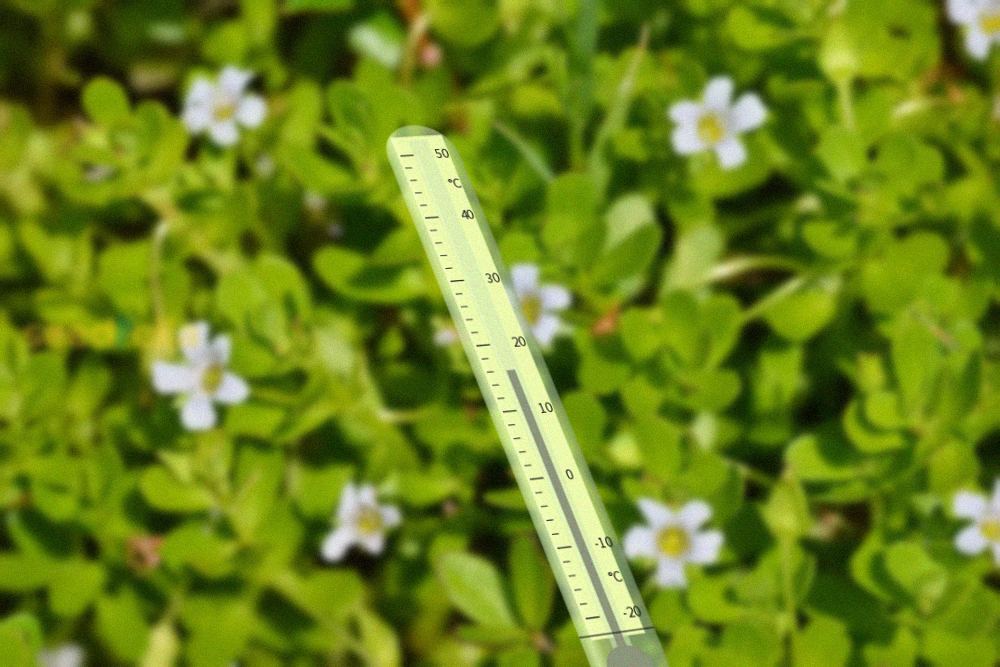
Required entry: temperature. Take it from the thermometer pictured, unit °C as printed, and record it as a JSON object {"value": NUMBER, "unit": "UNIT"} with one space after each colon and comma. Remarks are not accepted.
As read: {"value": 16, "unit": "°C"}
